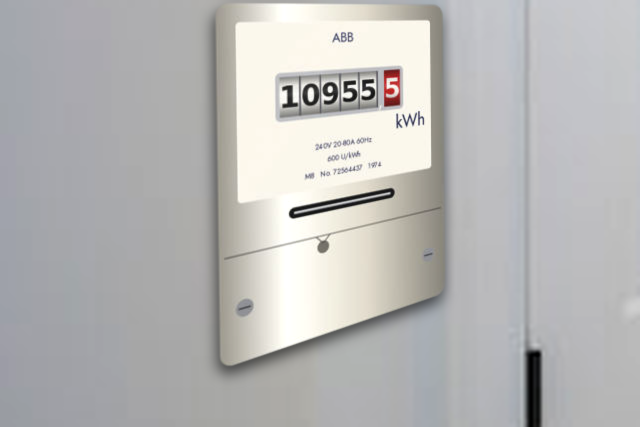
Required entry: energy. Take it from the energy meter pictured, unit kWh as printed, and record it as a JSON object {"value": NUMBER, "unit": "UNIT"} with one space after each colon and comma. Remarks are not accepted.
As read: {"value": 10955.5, "unit": "kWh"}
